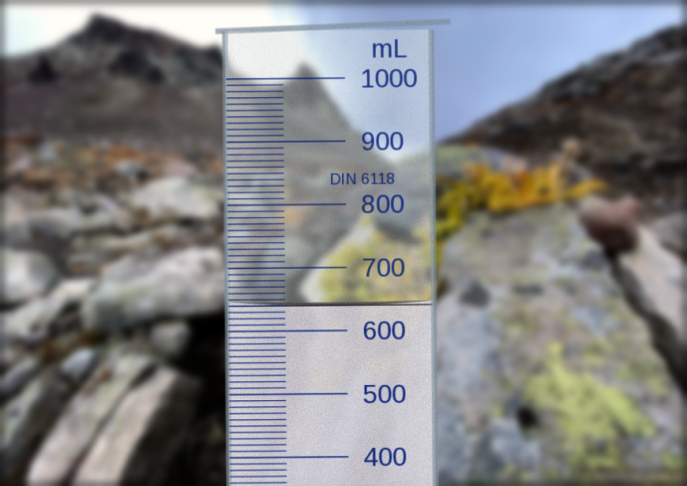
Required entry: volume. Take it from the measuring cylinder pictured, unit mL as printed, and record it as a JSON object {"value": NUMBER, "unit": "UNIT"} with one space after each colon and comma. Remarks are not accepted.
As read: {"value": 640, "unit": "mL"}
